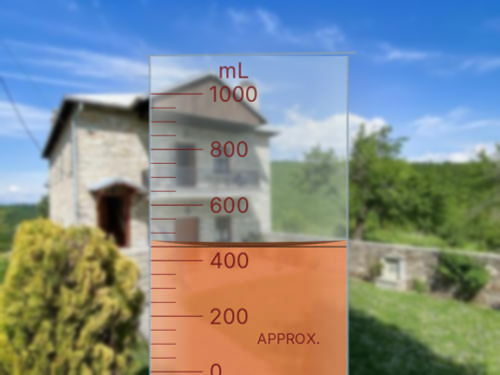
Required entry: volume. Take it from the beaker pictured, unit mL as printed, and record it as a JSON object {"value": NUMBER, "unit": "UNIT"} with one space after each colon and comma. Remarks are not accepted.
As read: {"value": 450, "unit": "mL"}
